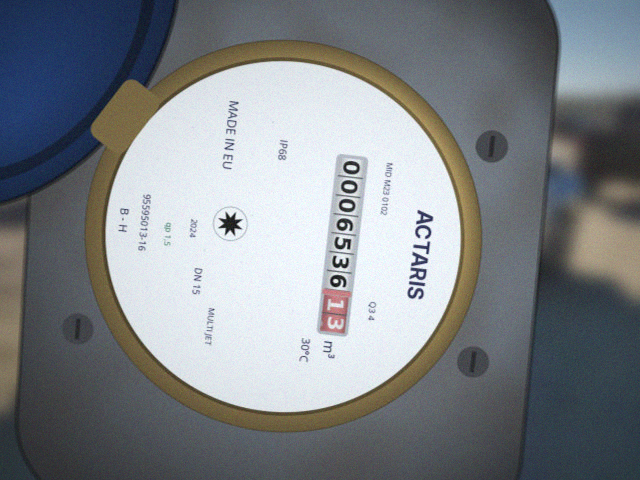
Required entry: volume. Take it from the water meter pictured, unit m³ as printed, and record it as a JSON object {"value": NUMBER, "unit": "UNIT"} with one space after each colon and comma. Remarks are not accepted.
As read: {"value": 6536.13, "unit": "m³"}
